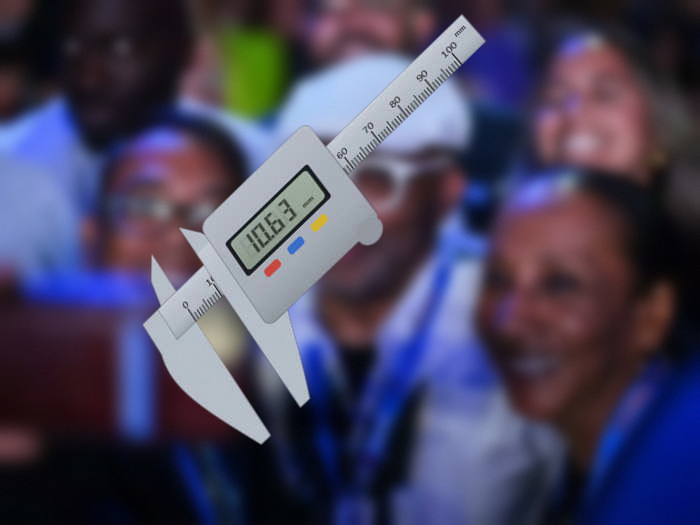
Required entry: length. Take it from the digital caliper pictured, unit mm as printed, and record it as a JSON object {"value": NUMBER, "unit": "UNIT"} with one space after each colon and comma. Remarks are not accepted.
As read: {"value": 10.63, "unit": "mm"}
